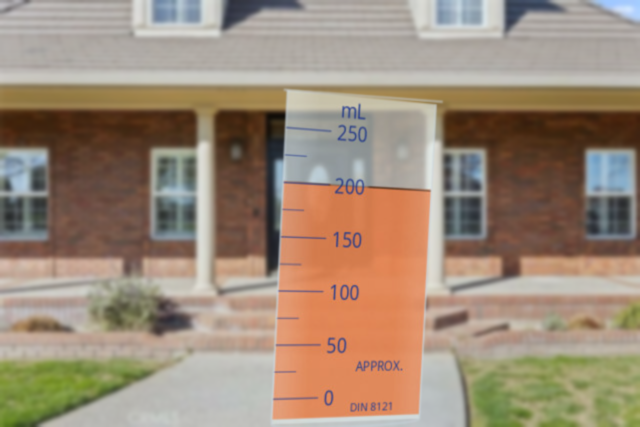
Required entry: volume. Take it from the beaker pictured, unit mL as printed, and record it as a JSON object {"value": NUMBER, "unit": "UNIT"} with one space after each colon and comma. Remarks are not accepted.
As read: {"value": 200, "unit": "mL"}
